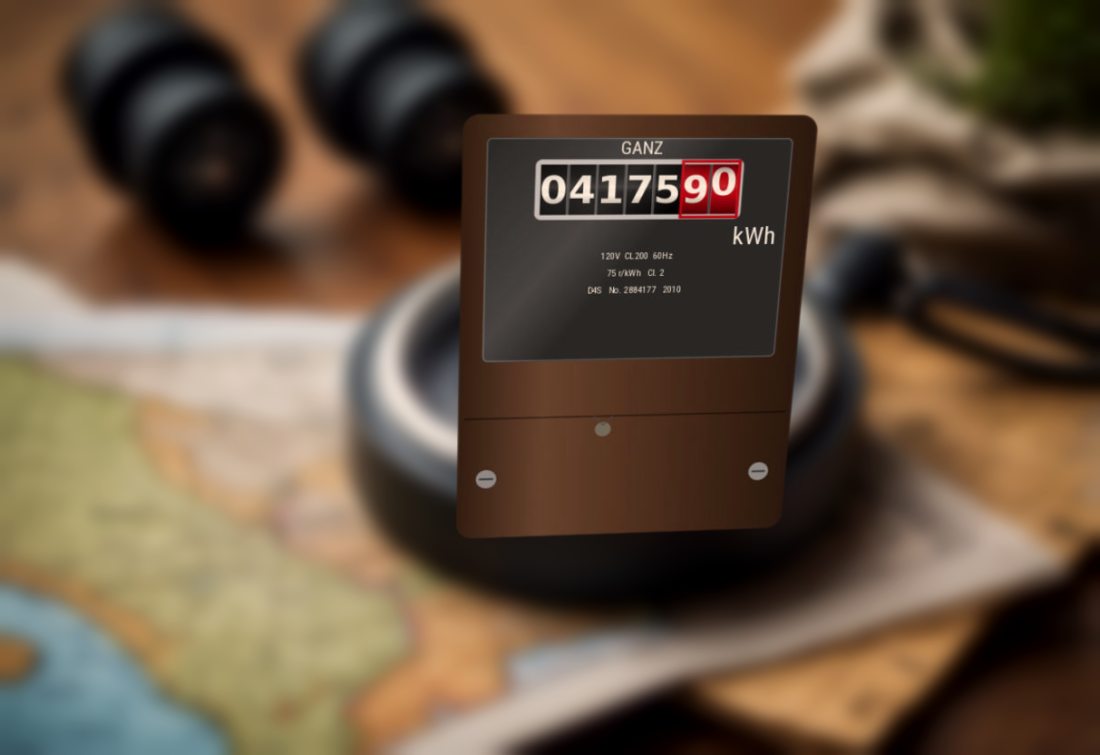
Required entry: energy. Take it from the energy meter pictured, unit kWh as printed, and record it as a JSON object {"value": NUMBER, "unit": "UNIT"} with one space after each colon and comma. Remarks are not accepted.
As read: {"value": 4175.90, "unit": "kWh"}
